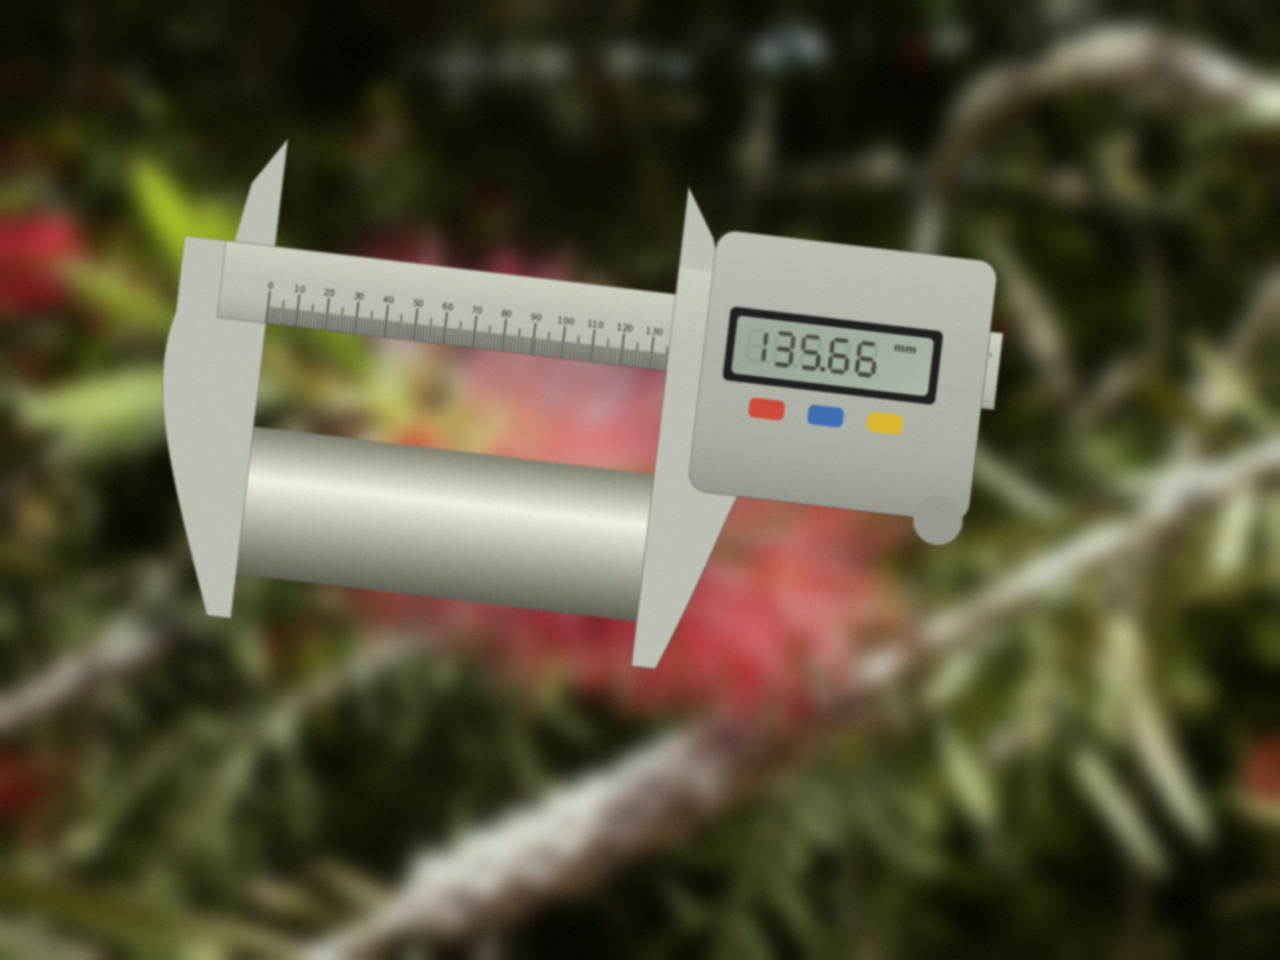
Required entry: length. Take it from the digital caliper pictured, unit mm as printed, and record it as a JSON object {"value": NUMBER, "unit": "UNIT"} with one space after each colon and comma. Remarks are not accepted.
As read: {"value": 135.66, "unit": "mm"}
